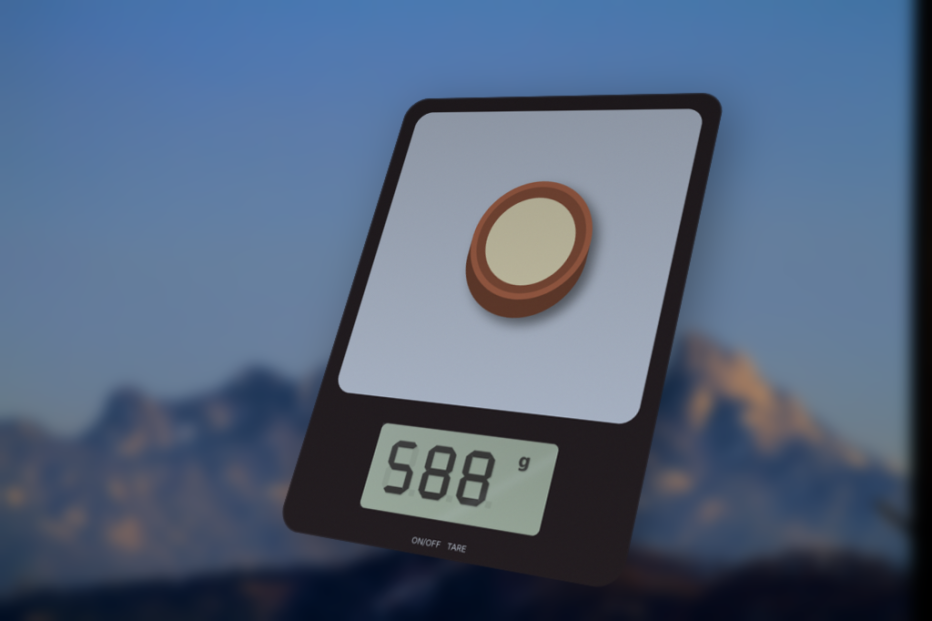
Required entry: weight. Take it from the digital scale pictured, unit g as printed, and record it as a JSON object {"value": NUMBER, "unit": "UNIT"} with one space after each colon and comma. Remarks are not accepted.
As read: {"value": 588, "unit": "g"}
